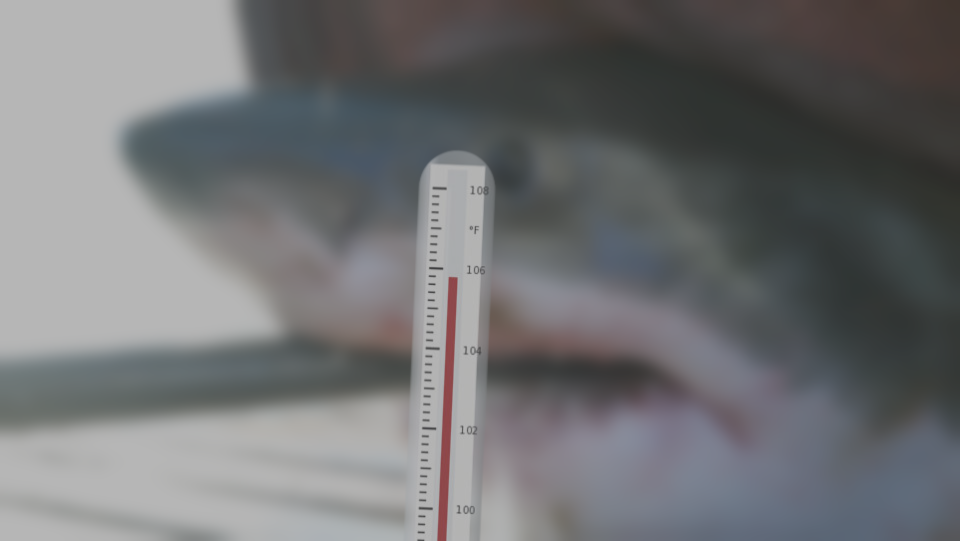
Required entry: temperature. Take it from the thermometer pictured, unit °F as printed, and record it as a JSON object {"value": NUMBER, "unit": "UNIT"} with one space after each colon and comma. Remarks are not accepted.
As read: {"value": 105.8, "unit": "°F"}
